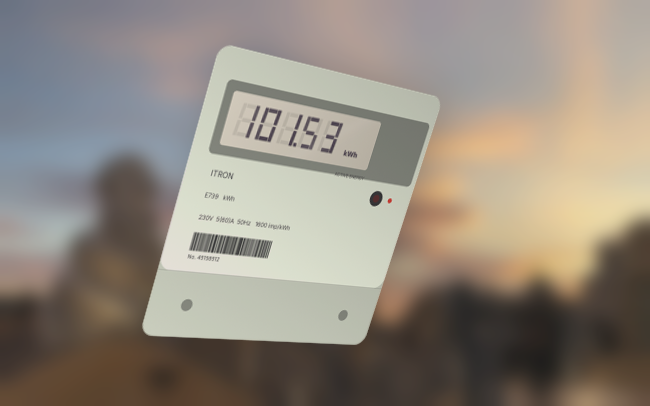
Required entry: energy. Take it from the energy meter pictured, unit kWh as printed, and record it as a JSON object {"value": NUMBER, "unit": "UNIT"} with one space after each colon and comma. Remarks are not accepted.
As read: {"value": 101.53, "unit": "kWh"}
